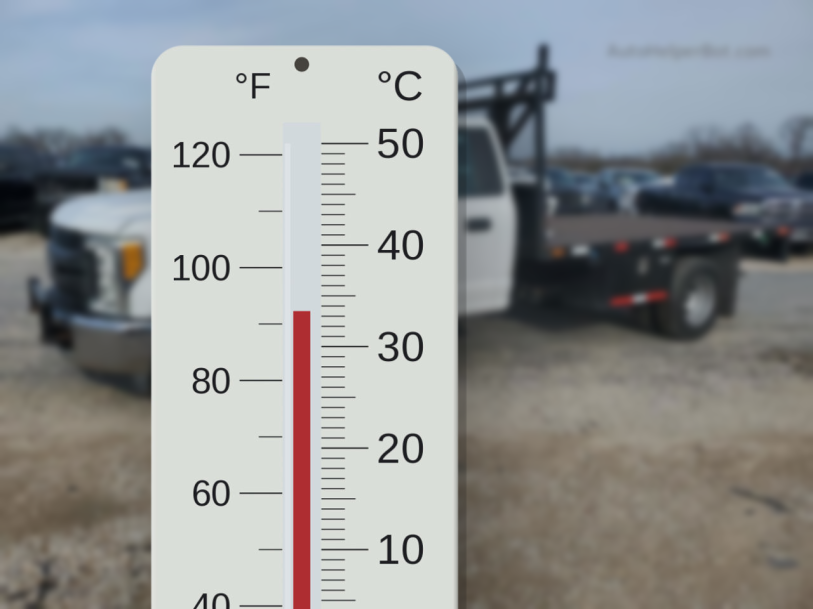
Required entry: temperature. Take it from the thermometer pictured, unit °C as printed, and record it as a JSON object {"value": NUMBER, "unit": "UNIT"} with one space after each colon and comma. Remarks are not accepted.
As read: {"value": 33.5, "unit": "°C"}
